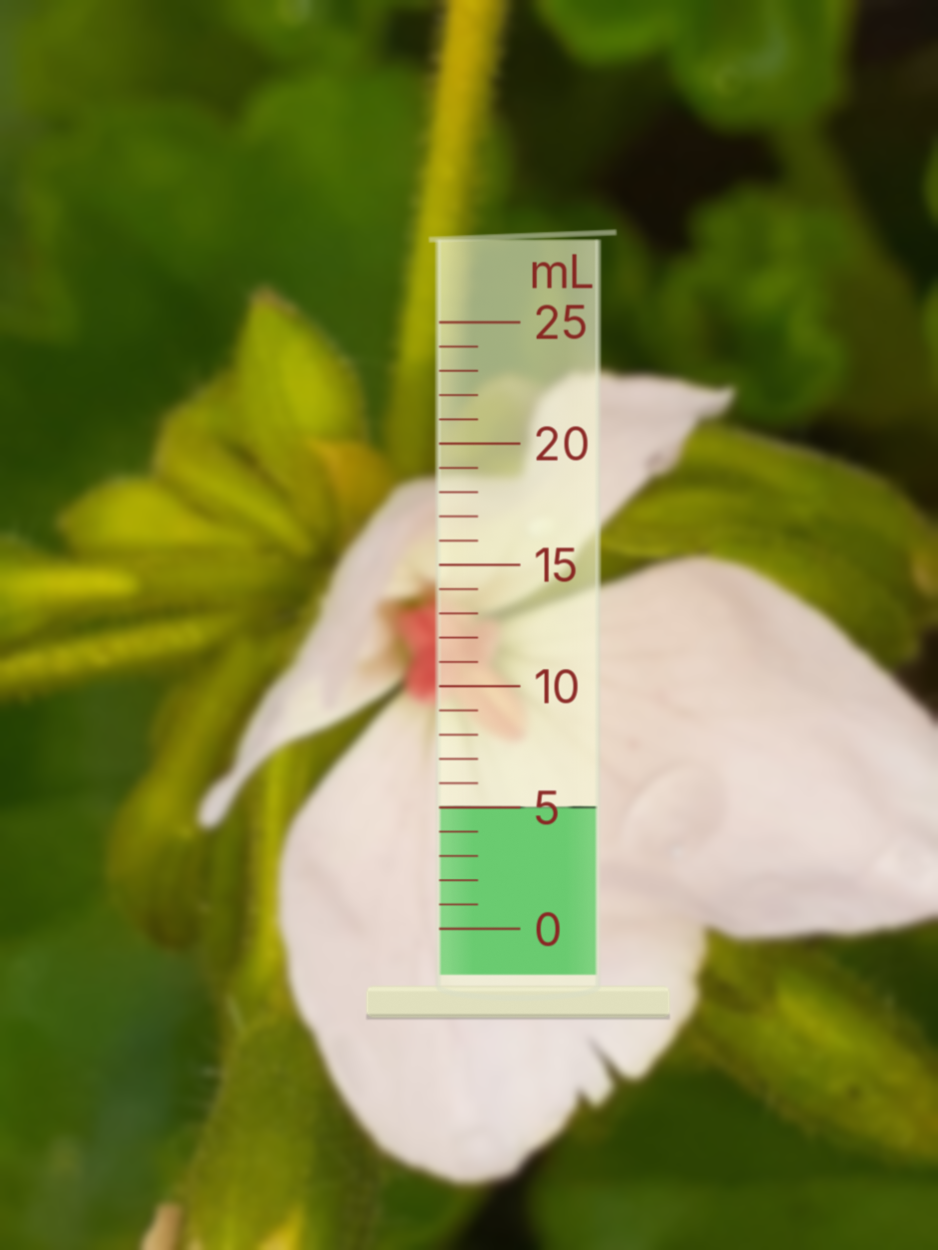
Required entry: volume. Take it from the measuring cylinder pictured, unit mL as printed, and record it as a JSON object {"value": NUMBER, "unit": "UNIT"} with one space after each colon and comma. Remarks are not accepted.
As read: {"value": 5, "unit": "mL"}
